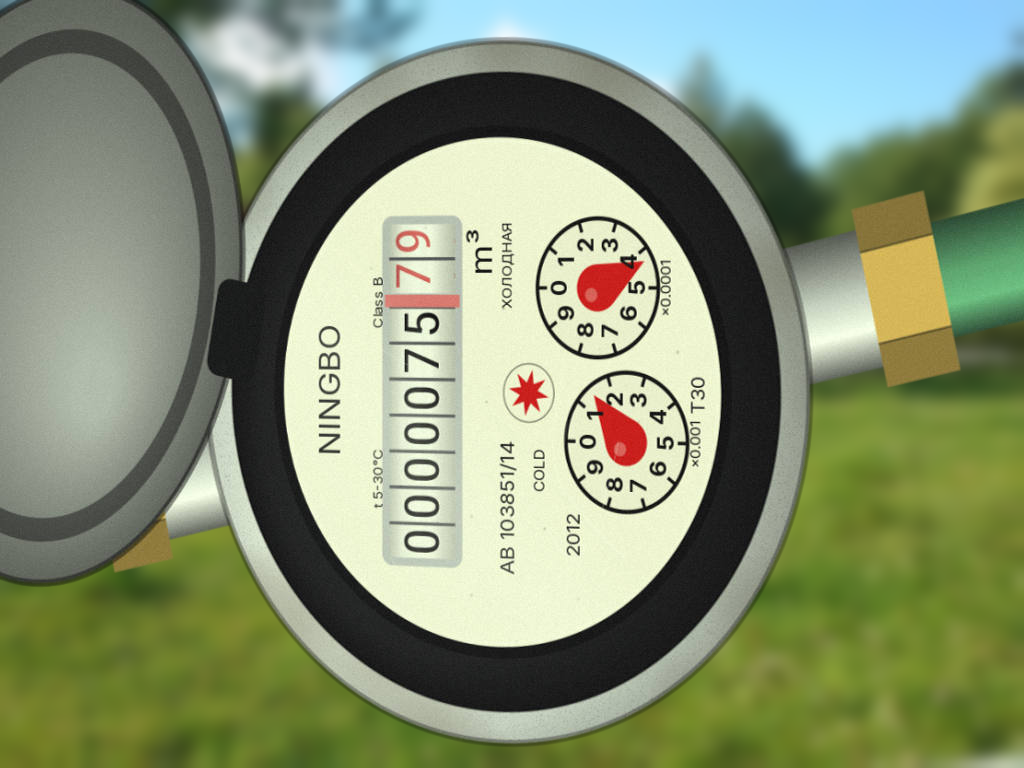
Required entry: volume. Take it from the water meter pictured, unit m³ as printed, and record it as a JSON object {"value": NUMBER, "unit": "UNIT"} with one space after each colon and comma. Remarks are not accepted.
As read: {"value": 75.7914, "unit": "m³"}
